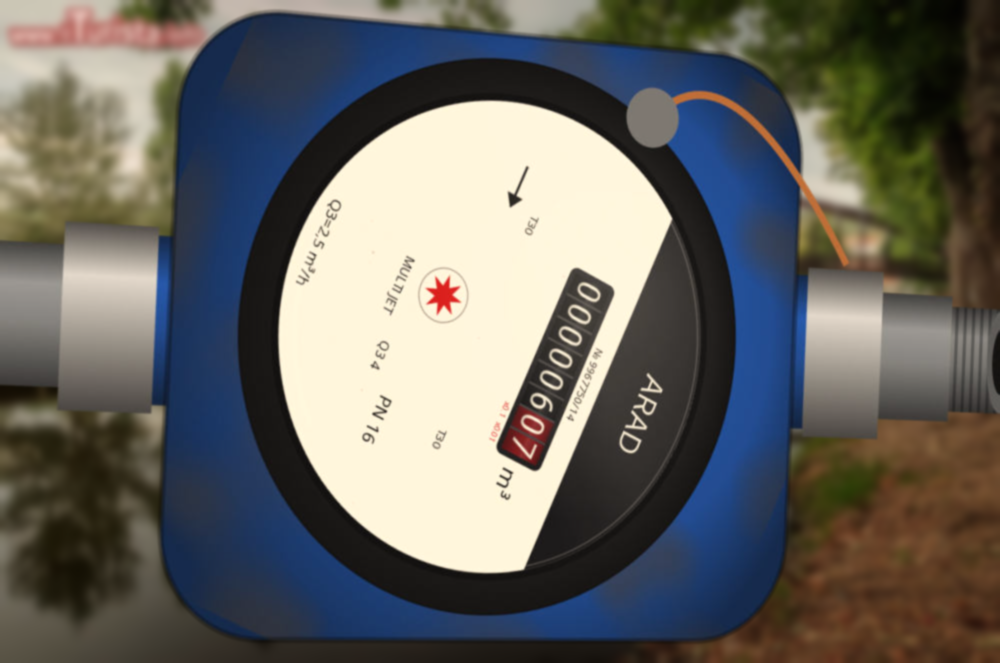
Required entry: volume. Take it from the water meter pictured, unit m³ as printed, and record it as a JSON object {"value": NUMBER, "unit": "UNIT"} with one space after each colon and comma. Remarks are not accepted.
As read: {"value": 6.07, "unit": "m³"}
